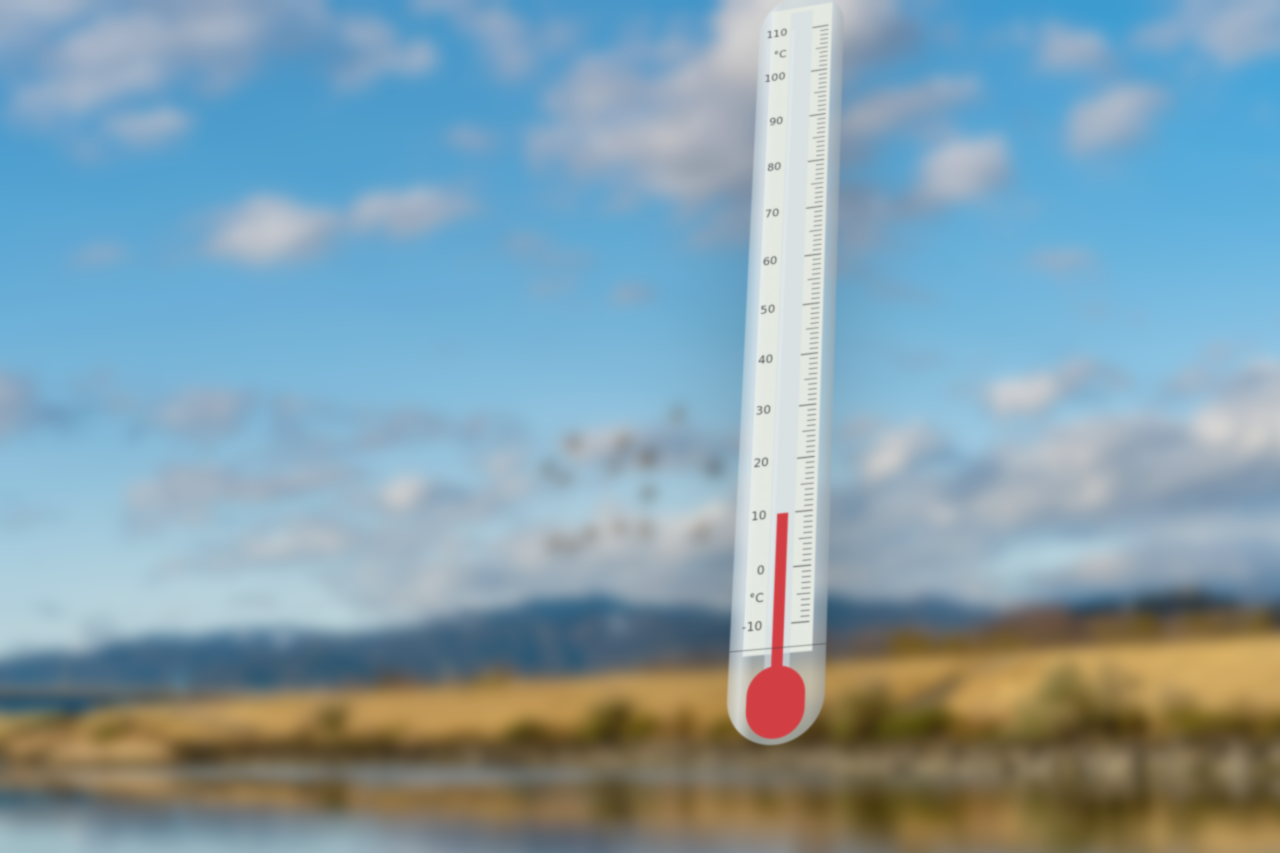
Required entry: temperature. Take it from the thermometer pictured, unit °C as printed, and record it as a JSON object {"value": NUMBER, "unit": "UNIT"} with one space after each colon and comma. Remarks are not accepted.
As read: {"value": 10, "unit": "°C"}
